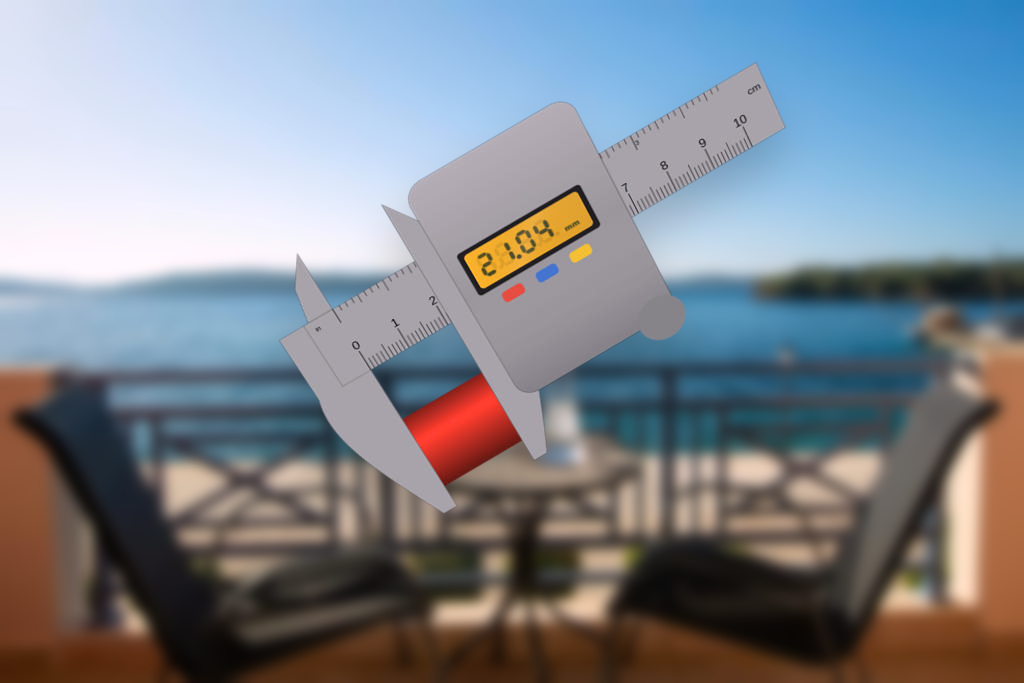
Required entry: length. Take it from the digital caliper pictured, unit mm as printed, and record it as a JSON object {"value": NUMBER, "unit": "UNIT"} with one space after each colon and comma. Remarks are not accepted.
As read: {"value": 21.04, "unit": "mm"}
